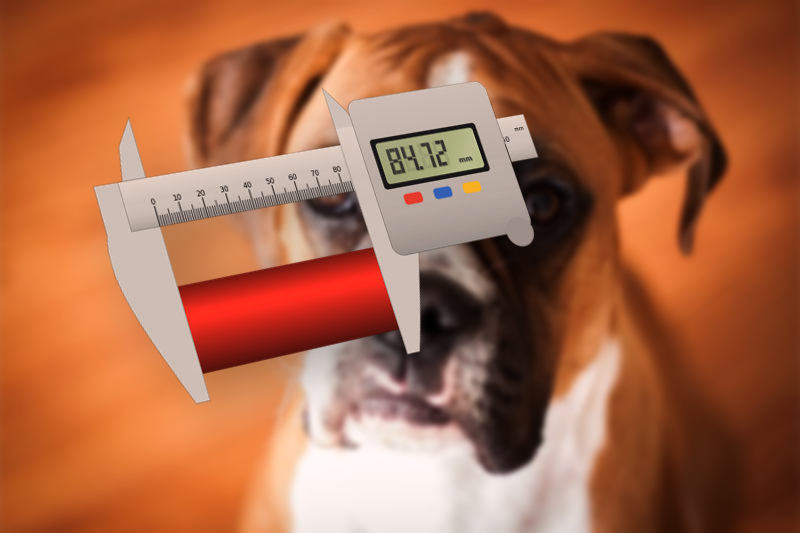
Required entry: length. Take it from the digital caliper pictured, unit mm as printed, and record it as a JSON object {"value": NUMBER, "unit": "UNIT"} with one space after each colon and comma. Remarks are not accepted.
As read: {"value": 84.72, "unit": "mm"}
